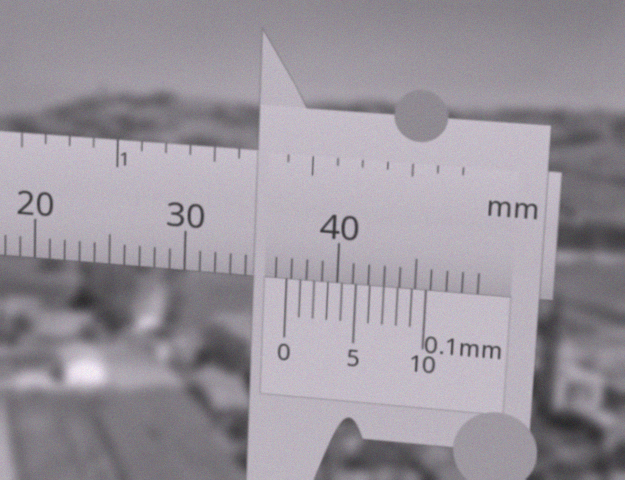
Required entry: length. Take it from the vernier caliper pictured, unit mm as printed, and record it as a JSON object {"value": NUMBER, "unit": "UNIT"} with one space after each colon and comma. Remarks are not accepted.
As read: {"value": 36.7, "unit": "mm"}
